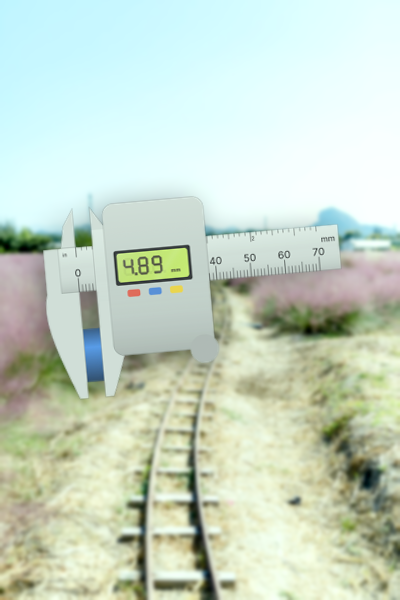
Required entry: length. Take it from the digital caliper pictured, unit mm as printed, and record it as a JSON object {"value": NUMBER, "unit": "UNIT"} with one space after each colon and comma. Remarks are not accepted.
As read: {"value": 4.89, "unit": "mm"}
